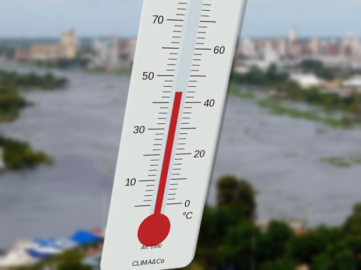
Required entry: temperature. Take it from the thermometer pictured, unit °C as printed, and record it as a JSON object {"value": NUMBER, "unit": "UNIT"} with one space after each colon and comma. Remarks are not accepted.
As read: {"value": 44, "unit": "°C"}
